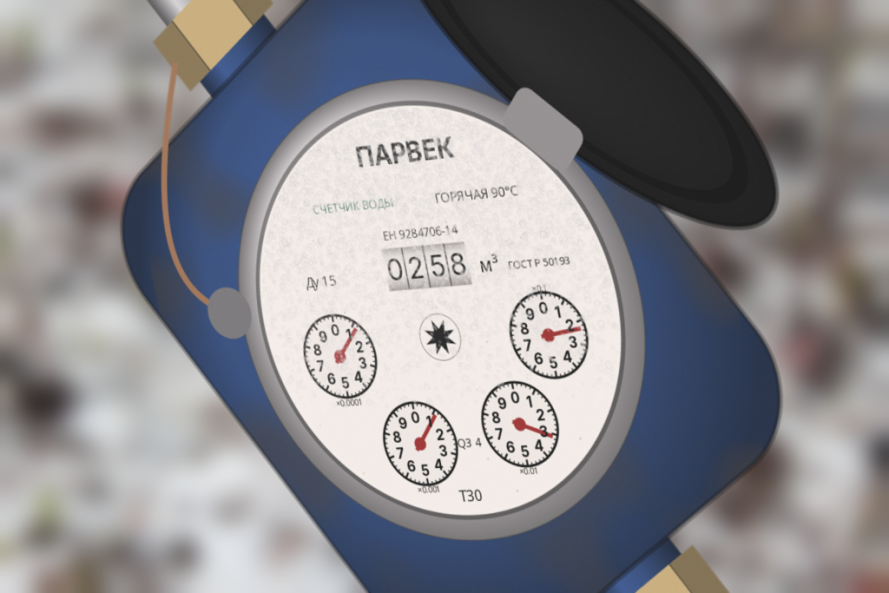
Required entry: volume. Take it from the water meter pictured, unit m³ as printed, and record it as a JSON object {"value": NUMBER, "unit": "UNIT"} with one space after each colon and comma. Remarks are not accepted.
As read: {"value": 258.2311, "unit": "m³"}
